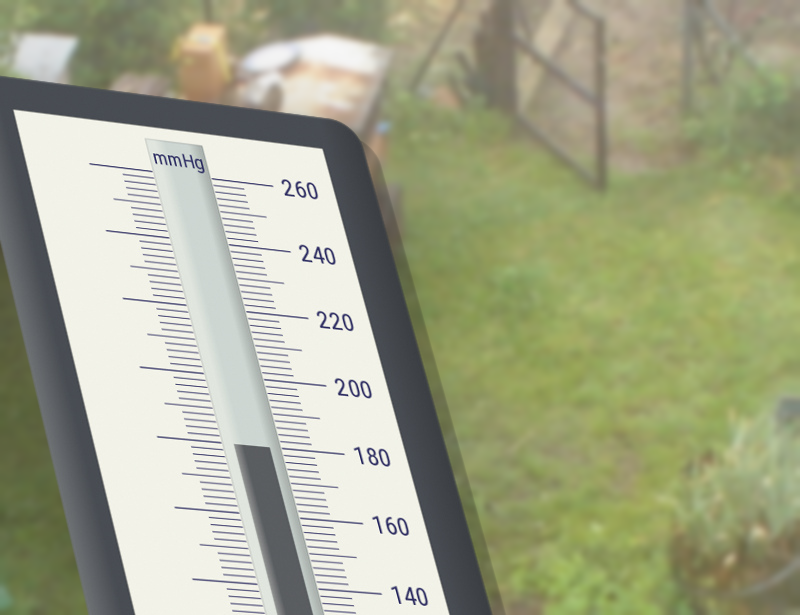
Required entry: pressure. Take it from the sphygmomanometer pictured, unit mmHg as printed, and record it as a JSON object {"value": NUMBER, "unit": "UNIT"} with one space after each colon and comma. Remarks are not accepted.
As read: {"value": 180, "unit": "mmHg"}
